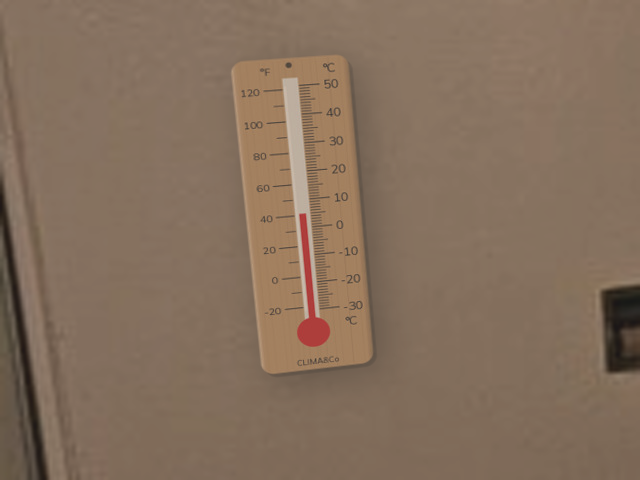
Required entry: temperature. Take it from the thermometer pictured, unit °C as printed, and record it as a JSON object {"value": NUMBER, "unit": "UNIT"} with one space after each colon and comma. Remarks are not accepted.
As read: {"value": 5, "unit": "°C"}
